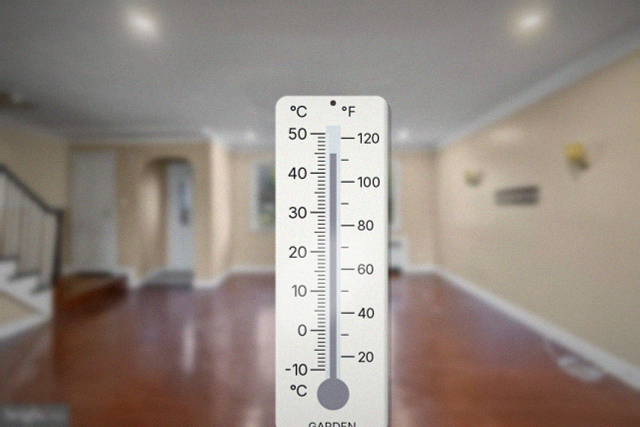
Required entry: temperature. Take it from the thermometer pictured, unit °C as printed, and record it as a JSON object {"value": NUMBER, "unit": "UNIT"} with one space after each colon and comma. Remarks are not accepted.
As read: {"value": 45, "unit": "°C"}
